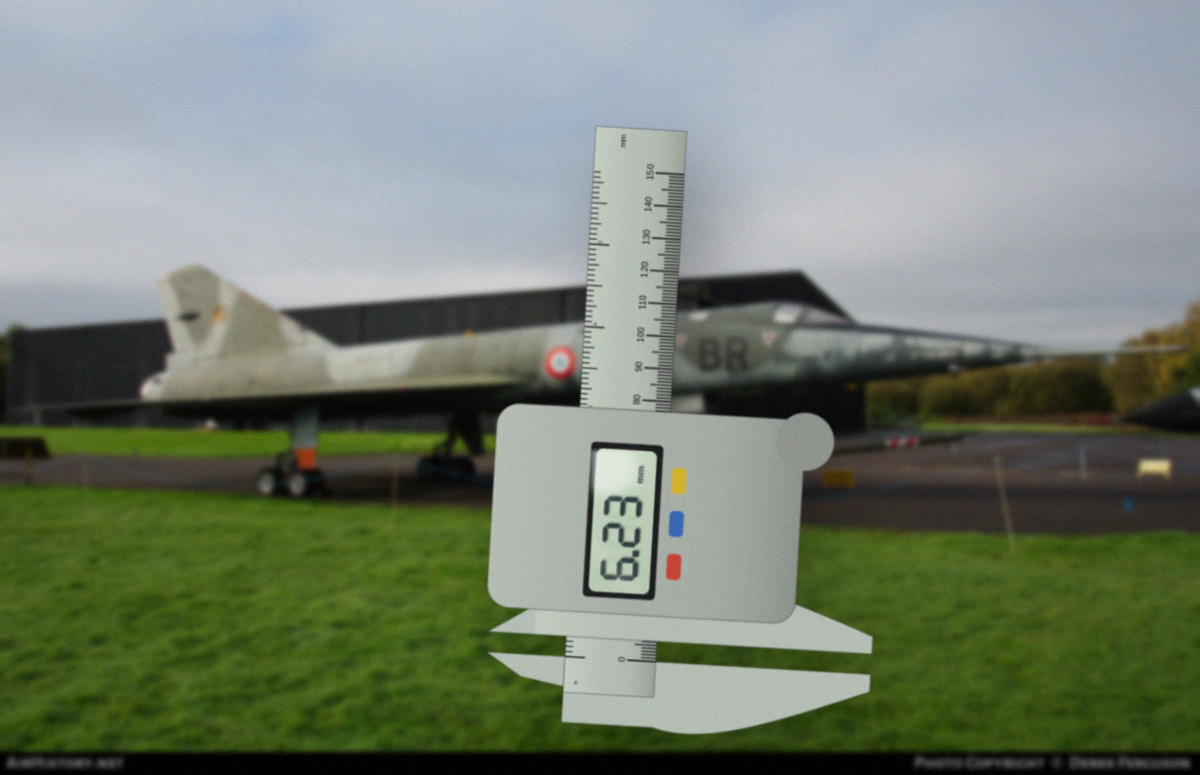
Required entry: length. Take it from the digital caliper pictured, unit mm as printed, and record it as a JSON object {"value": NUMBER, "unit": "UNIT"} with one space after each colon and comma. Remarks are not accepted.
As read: {"value": 6.23, "unit": "mm"}
